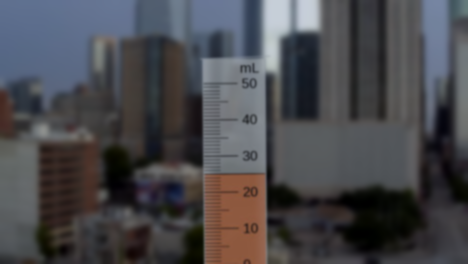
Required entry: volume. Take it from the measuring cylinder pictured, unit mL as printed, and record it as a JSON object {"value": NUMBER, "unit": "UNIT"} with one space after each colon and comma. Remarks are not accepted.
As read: {"value": 25, "unit": "mL"}
